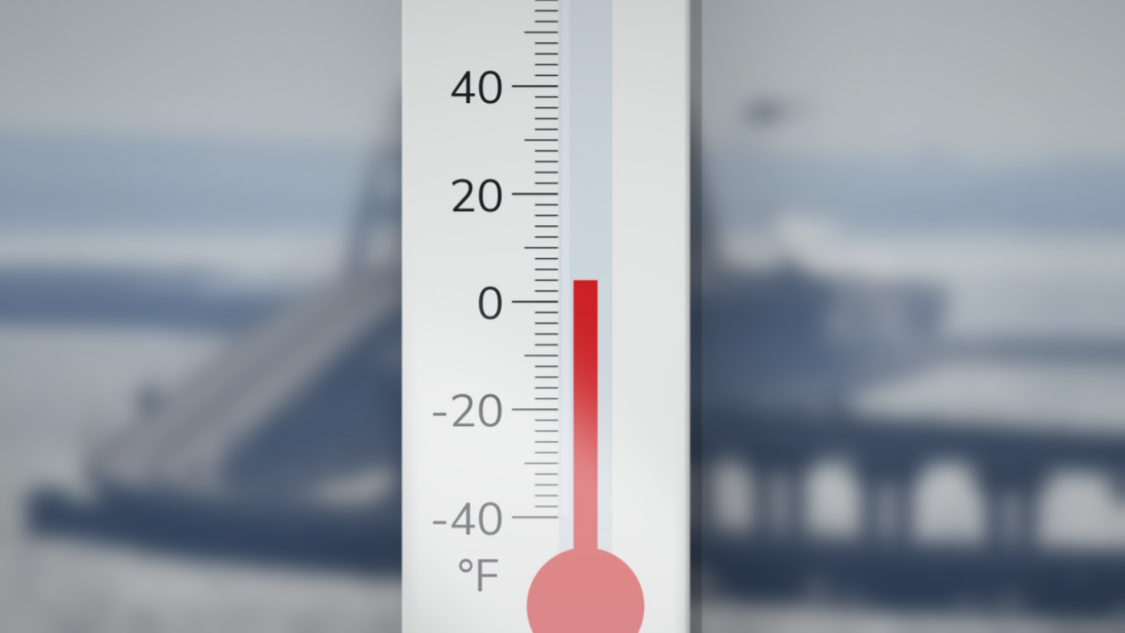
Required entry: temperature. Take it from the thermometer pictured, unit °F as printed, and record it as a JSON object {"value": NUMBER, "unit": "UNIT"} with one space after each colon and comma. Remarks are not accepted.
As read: {"value": 4, "unit": "°F"}
